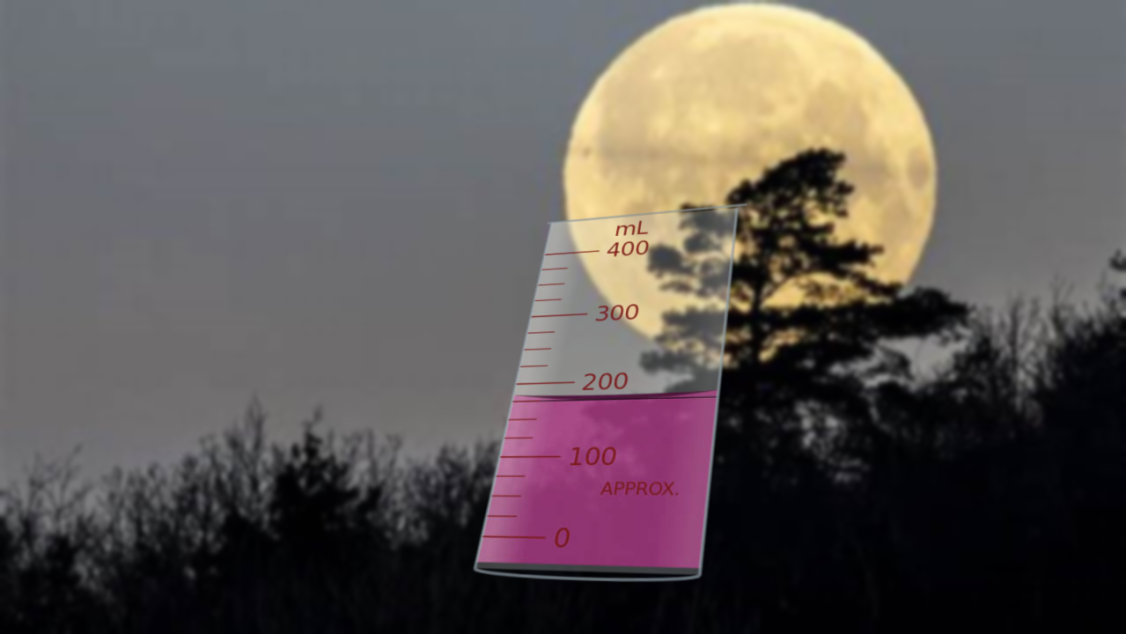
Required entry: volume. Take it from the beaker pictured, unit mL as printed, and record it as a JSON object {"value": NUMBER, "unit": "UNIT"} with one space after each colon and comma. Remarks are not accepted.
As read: {"value": 175, "unit": "mL"}
